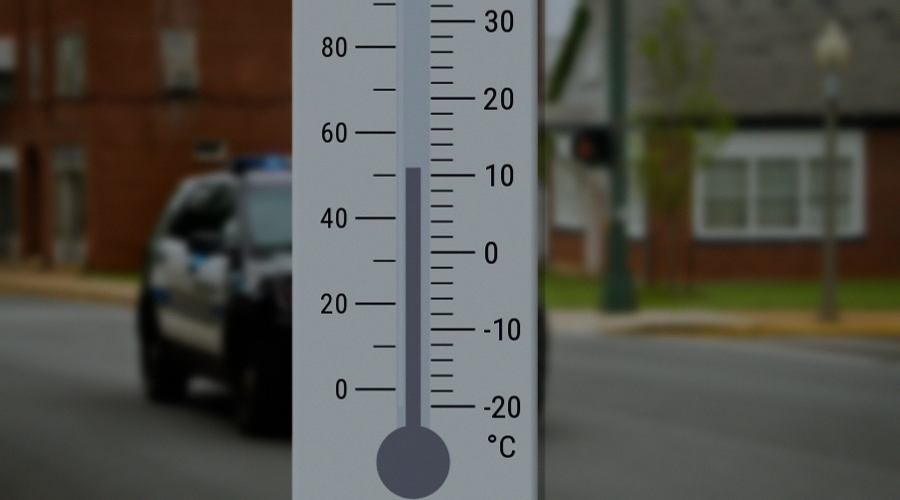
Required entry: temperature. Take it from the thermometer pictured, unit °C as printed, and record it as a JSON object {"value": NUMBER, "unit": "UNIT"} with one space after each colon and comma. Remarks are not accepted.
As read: {"value": 11, "unit": "°C"}
